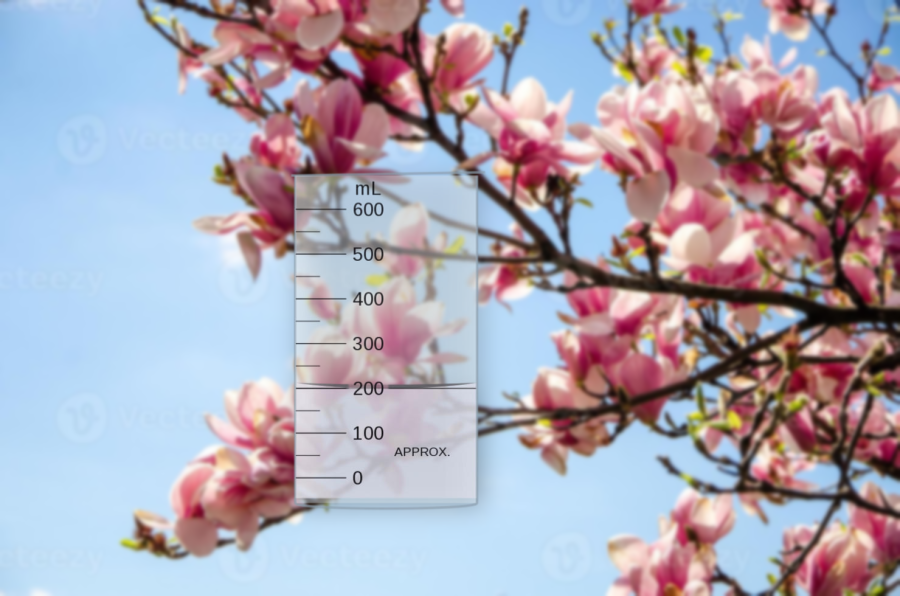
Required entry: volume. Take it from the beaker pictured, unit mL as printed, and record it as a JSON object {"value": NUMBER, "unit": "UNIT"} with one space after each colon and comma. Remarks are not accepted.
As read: {"value": 200, "unit": "mL"}
